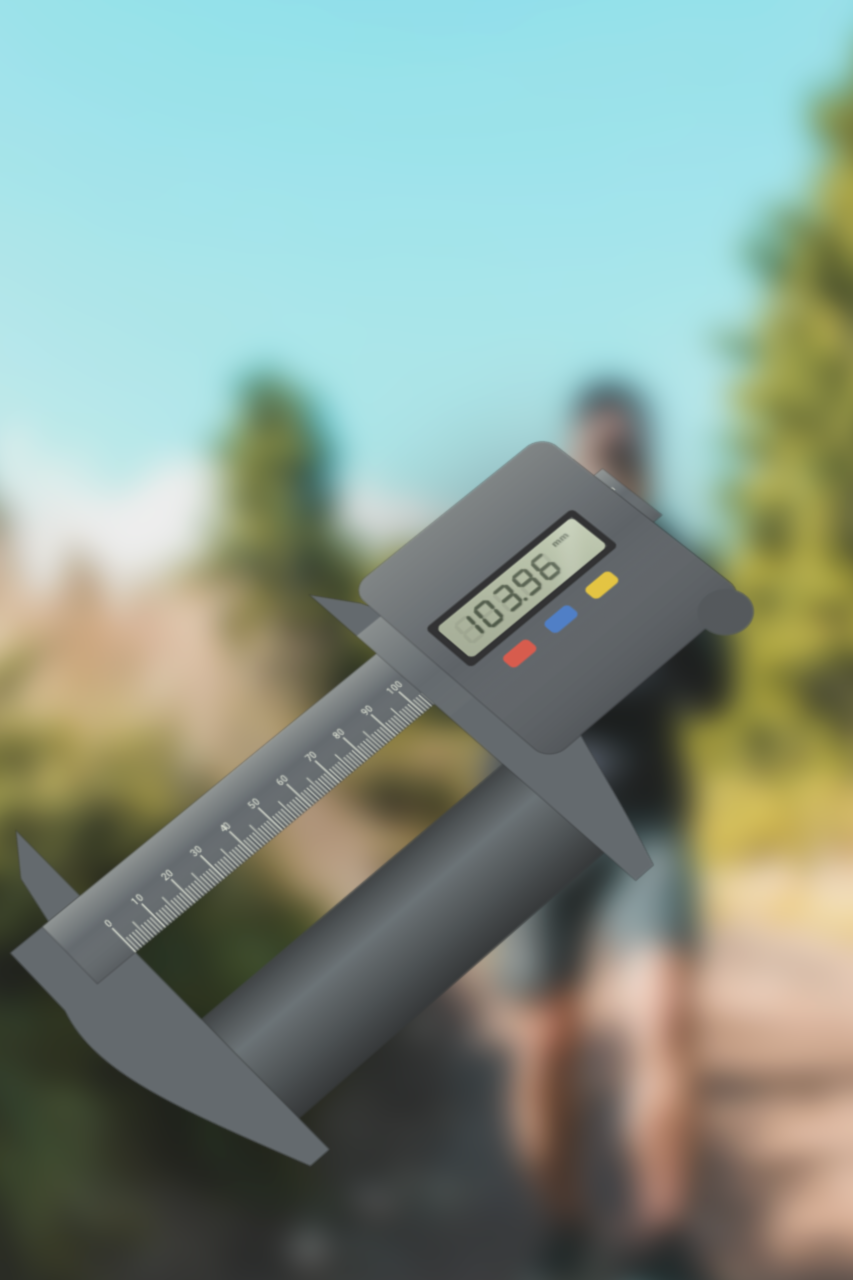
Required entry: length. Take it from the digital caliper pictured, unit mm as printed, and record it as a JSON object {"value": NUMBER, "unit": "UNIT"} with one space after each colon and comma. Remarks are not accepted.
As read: {"value": 103.96, "unit": "mm"}
